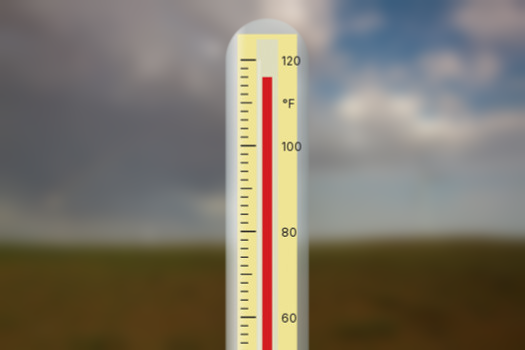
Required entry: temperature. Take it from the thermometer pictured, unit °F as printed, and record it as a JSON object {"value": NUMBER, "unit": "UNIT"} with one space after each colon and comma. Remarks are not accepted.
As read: {"value": 116, "unit": "°F"}
